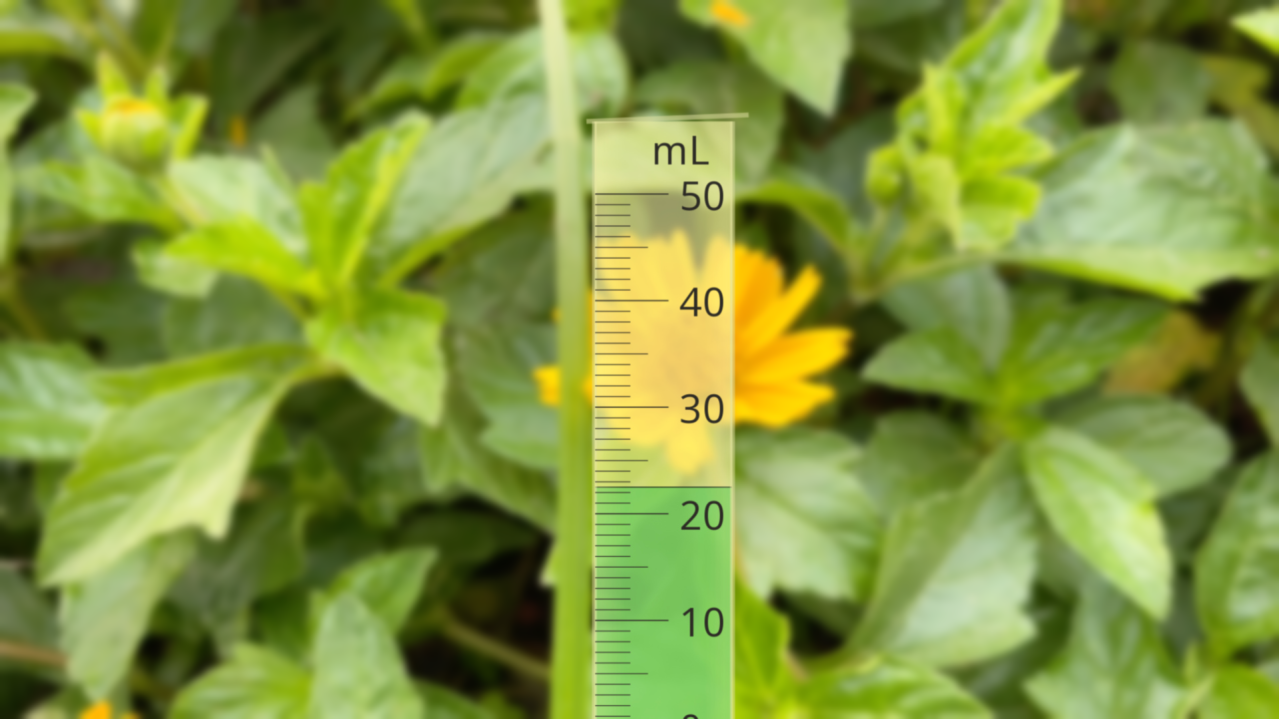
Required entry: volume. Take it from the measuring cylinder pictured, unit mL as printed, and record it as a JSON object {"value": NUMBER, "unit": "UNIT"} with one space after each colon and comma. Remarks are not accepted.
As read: {"value": 22.5, "unit": "mL"}
